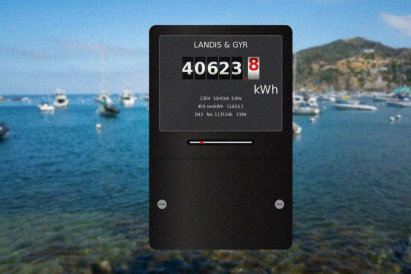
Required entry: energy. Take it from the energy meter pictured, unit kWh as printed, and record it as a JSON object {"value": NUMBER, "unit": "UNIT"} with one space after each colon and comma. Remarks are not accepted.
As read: {"value": 40623.8, "unit": "kWh"}
